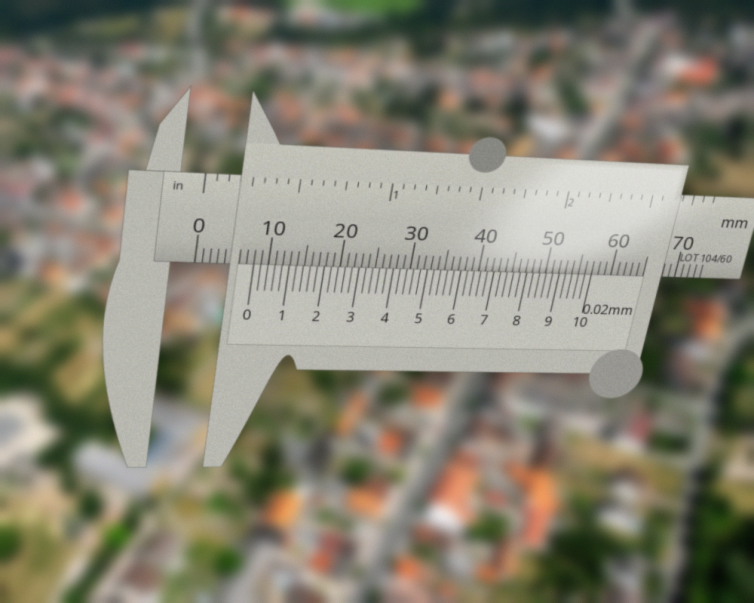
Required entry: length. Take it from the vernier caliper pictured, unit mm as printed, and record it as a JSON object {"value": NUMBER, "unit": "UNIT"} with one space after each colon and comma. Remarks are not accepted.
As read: {"value": 8.0, "unit": "mm"}
